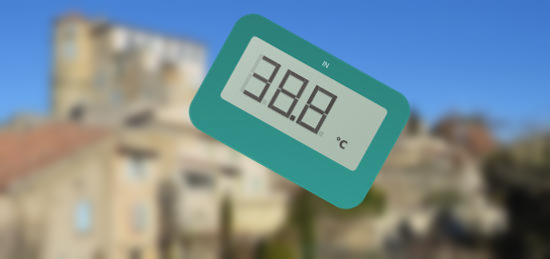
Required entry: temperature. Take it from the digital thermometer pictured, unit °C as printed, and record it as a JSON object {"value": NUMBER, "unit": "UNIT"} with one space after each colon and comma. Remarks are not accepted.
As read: {"value": 38.8, "unit": "°C"}
